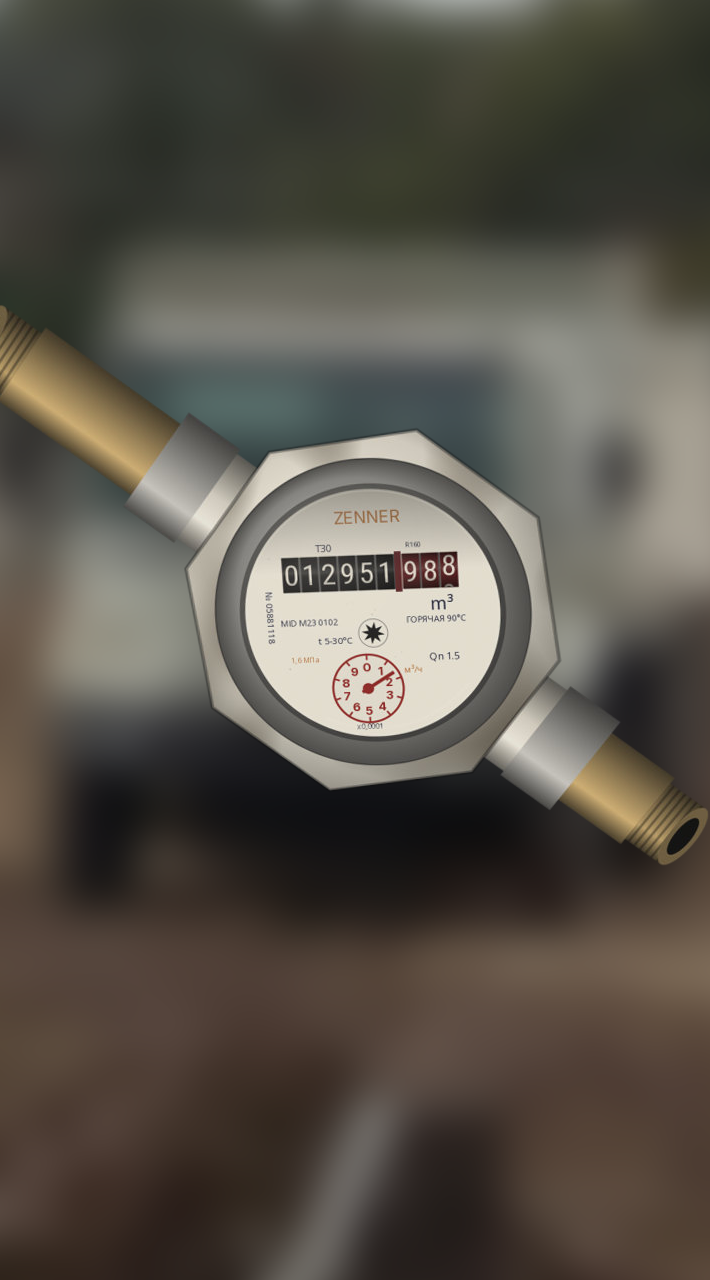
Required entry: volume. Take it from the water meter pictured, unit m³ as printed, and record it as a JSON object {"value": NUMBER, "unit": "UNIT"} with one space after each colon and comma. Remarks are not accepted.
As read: {"value": 12951.9881, "unit": "m³"}
